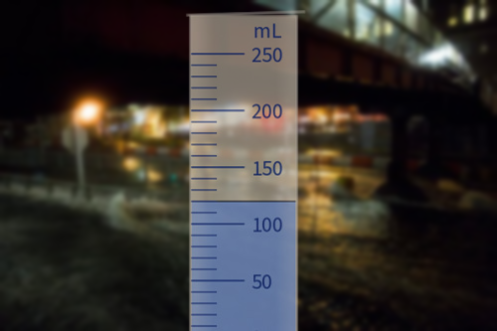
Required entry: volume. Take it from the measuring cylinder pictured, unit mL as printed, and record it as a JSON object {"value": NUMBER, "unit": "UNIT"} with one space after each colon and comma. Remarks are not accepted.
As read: {"value": 120, "unit": "mL"}
